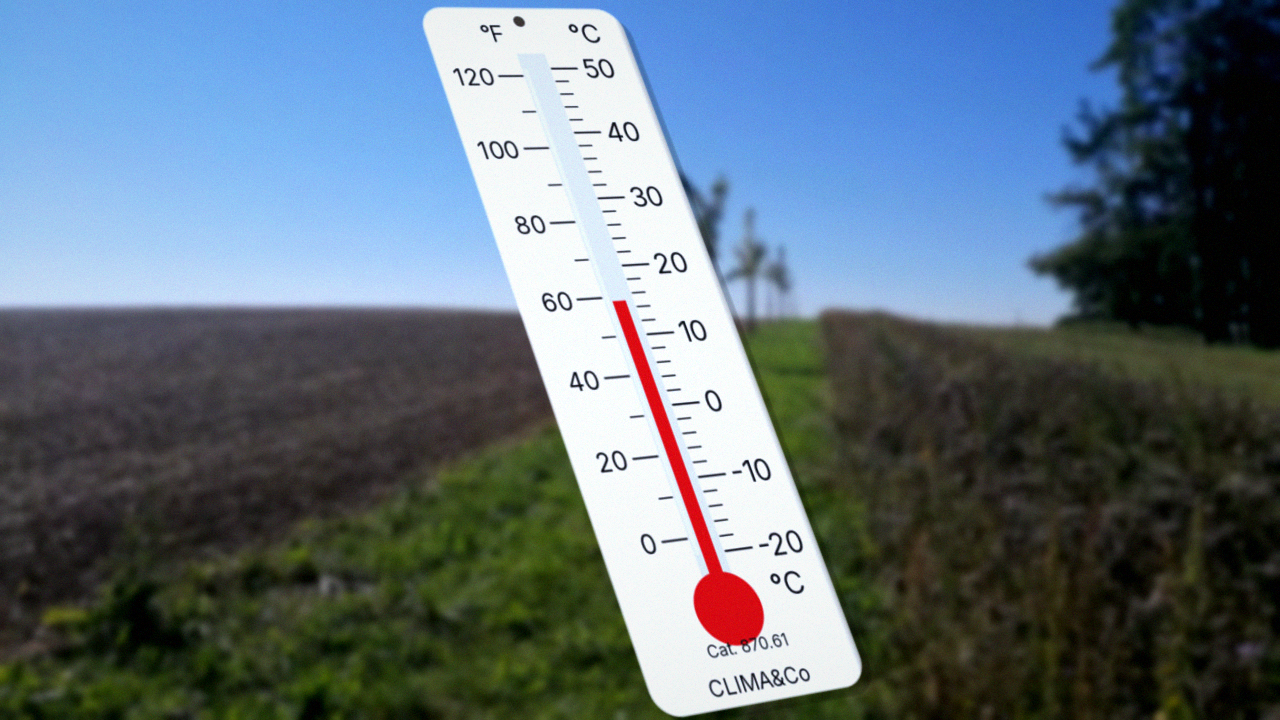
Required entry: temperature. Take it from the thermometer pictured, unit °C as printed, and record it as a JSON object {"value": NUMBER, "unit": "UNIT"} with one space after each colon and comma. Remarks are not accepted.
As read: {"value": 15, "unit": "°C"}
